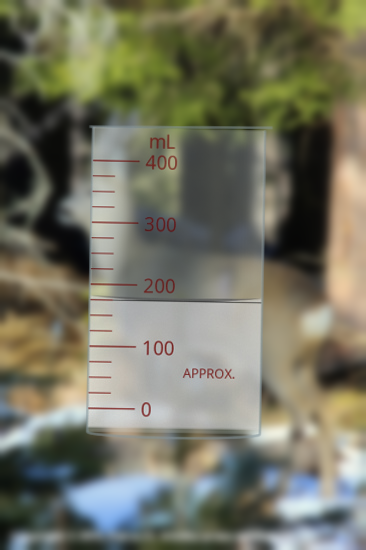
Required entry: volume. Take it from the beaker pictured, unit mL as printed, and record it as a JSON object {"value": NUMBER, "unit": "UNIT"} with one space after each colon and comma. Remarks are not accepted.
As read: {"value": 175, "unit": "mL"}
